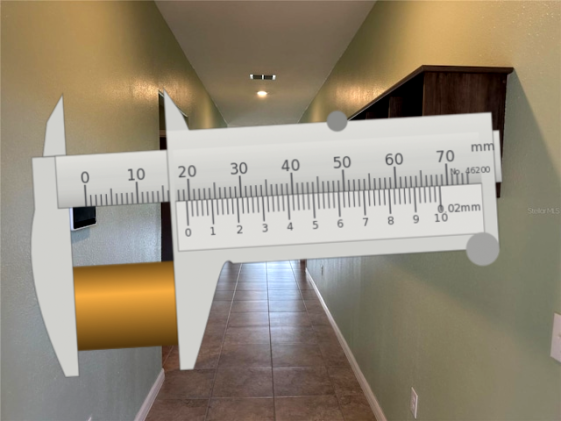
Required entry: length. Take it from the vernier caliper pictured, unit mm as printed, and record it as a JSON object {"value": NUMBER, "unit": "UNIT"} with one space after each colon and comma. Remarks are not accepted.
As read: {"value": 19.5, "unit": "mm"}
